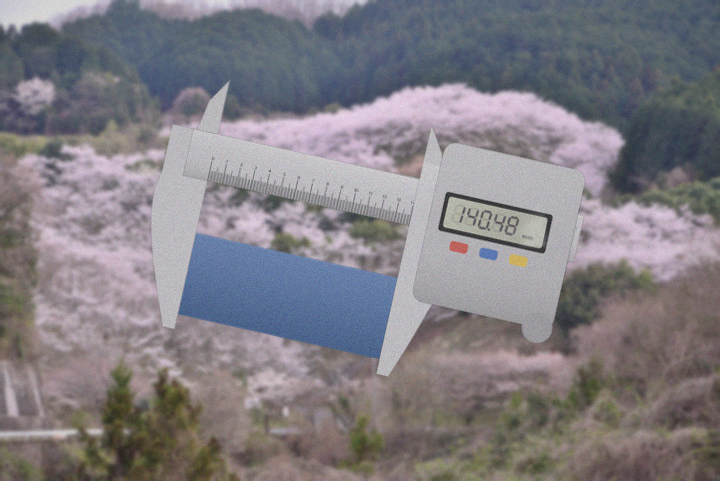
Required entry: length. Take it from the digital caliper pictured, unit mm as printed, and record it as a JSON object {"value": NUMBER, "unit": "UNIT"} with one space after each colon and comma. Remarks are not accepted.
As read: {"value": 140.48, "unit": "mm"}
